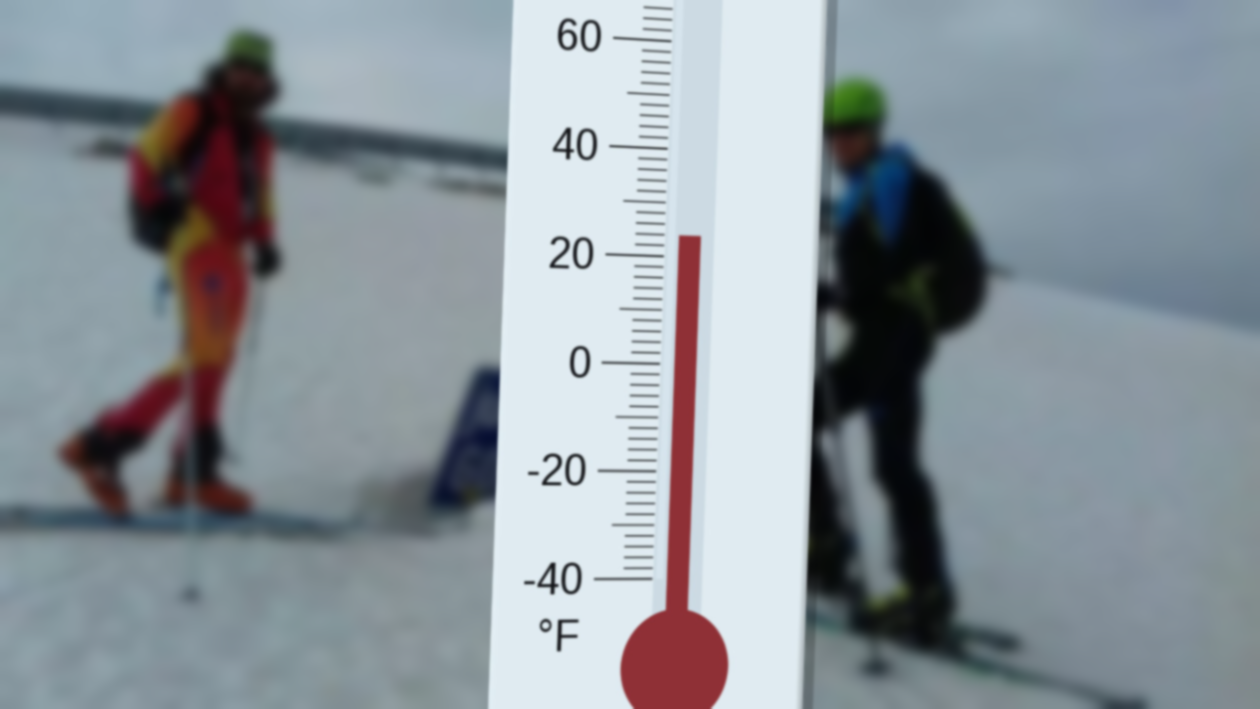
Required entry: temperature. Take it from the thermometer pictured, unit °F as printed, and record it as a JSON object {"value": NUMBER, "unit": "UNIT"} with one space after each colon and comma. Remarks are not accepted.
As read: {"value": 24, "unit": "°F"}
